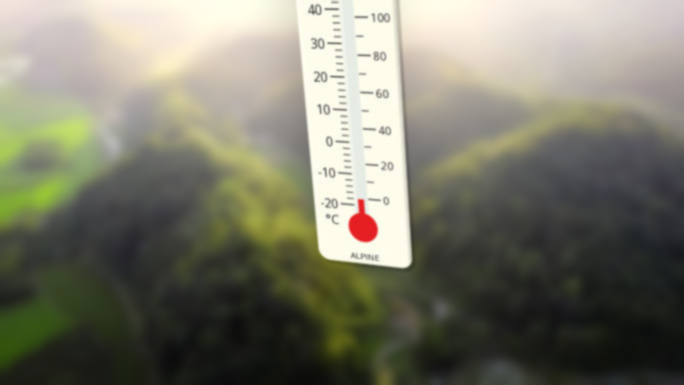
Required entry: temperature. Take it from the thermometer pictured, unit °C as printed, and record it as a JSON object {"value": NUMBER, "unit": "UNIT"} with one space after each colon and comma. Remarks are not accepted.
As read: {"value": -18, "unit": "°C"}
